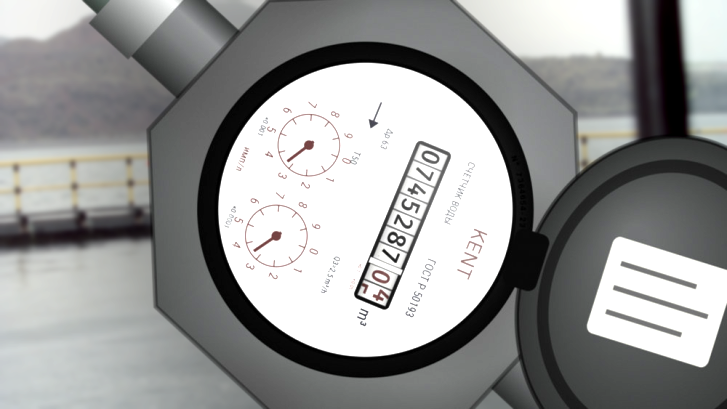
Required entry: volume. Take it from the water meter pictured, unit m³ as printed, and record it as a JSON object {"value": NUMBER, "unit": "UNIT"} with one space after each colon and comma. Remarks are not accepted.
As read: {"value": 745287.0433, "unit": "m³"}
